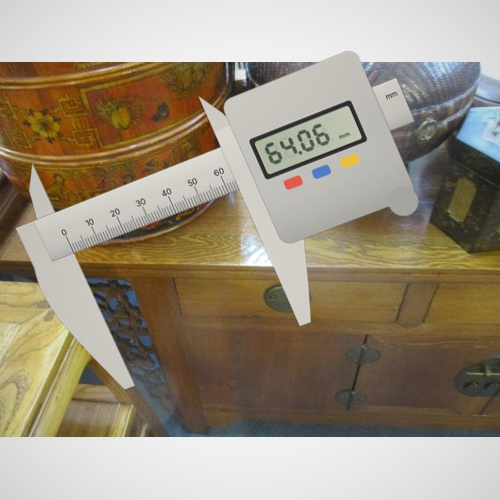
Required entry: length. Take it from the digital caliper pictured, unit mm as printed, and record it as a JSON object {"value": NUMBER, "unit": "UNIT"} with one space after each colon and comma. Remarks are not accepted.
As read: {"value": 64.06, "unit": "mm"}
